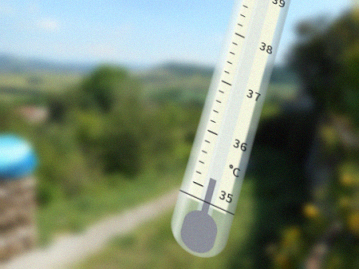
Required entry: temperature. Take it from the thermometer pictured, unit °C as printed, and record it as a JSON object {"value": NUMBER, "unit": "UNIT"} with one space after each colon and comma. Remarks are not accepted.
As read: {"value": 35.2, "unit": "°C"}
